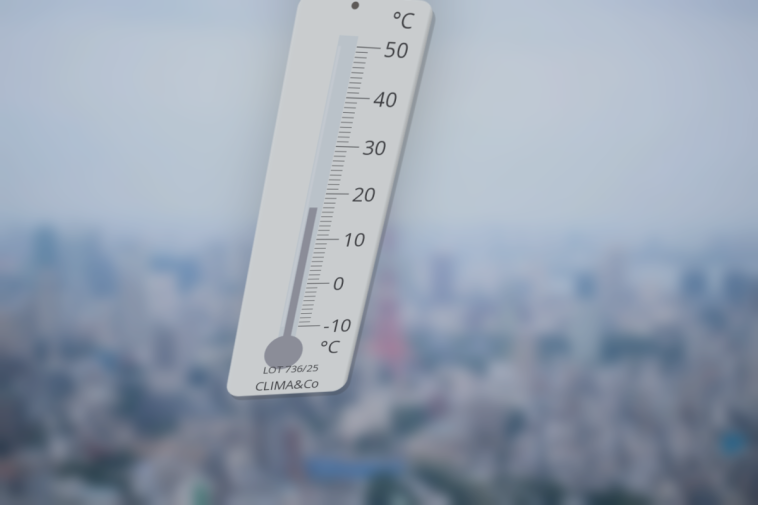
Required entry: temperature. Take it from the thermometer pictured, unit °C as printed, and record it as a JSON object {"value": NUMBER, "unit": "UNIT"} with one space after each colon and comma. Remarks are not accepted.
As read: {"value": 17, "unit": "°C"}
